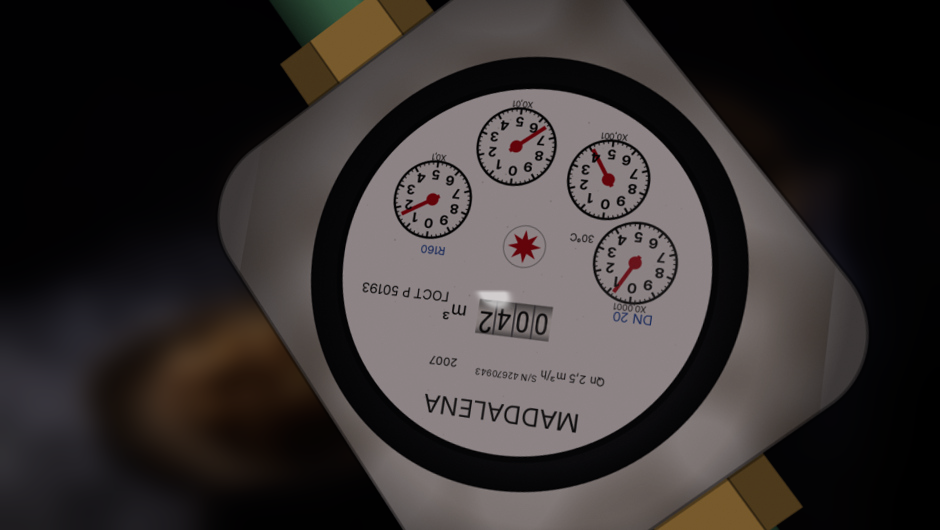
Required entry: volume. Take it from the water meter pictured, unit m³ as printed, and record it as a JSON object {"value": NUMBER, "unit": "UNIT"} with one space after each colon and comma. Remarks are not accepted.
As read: {"value": 42.1640, "unit": "m³"}
